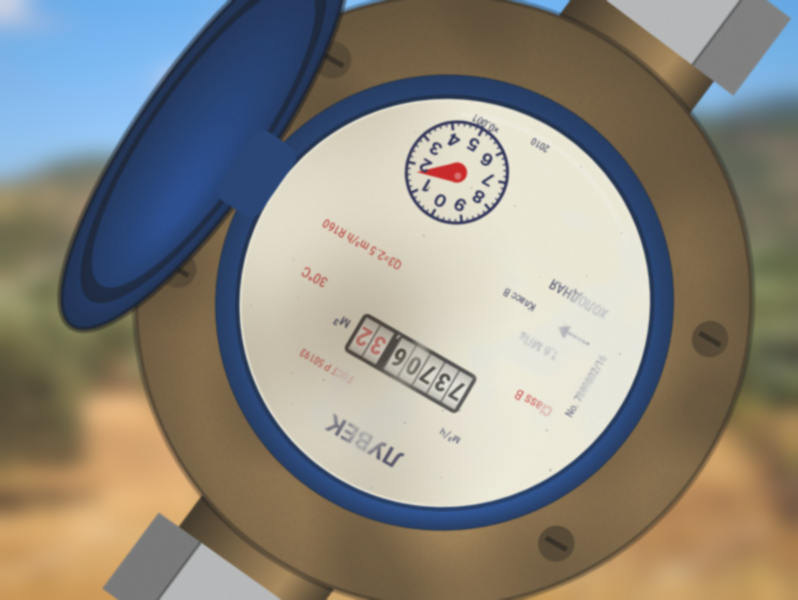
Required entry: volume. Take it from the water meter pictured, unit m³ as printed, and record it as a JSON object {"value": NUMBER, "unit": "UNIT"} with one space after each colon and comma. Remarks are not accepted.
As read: {"value": 73706.321, "unit": "m³"}
